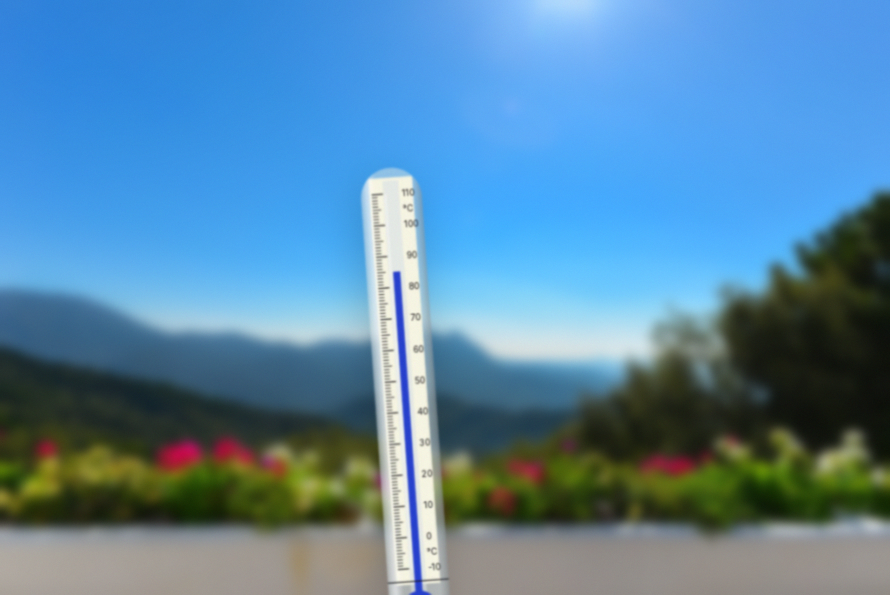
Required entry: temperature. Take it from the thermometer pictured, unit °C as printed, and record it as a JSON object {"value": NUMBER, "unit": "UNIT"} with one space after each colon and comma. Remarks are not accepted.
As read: {"value": 85, "unit": "°C"}
